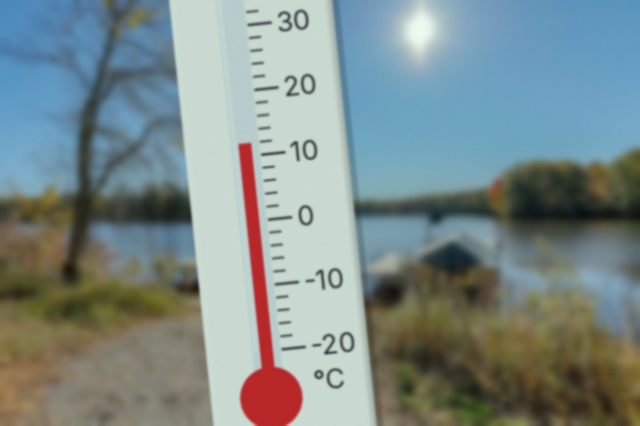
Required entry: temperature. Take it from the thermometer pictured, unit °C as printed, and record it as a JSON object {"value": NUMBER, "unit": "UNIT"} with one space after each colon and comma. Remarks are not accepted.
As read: {"value": 12, "unit": "°C"}
